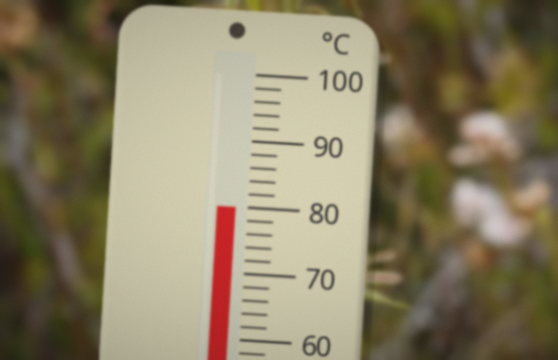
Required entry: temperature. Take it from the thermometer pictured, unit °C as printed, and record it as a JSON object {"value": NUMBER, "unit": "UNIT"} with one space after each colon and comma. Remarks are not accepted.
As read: {"value": 80, "unit": "°C"}
